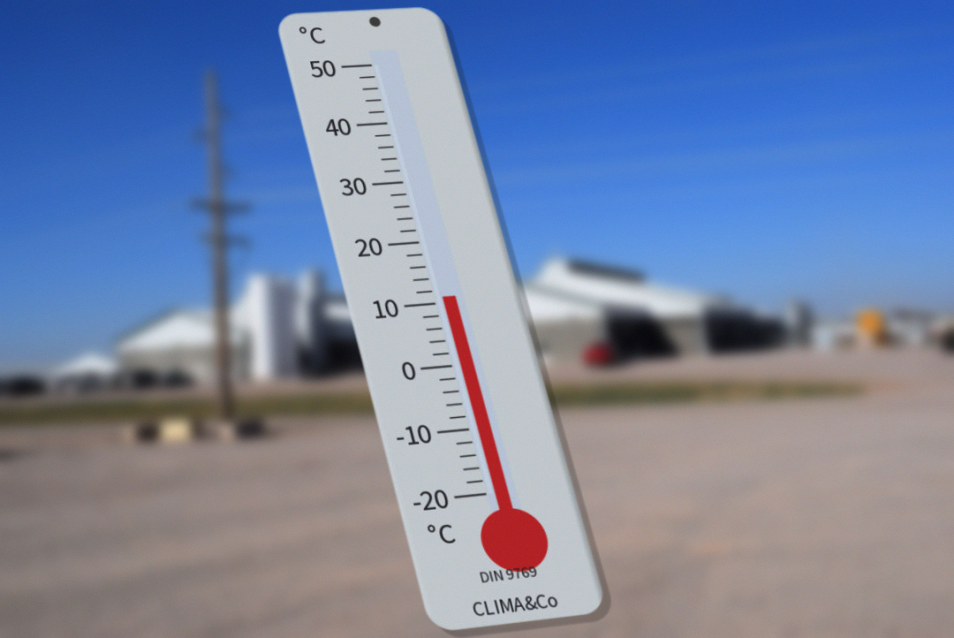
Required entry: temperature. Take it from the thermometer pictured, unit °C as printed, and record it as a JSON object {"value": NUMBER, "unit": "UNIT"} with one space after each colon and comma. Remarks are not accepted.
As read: {"value": 11, "unit": "°C"}
